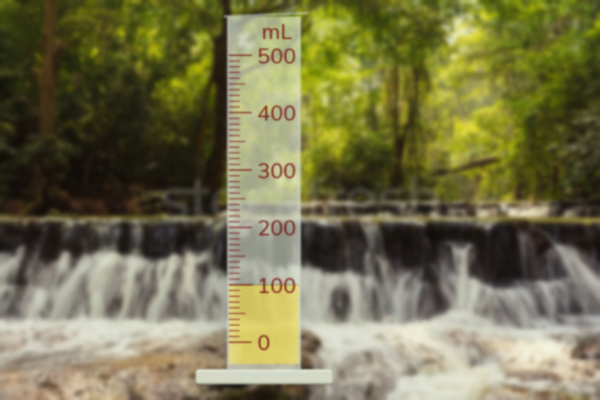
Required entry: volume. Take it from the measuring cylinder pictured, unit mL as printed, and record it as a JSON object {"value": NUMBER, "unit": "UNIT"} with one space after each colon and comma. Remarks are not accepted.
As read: {"value": 100, "unit": "mL"}
